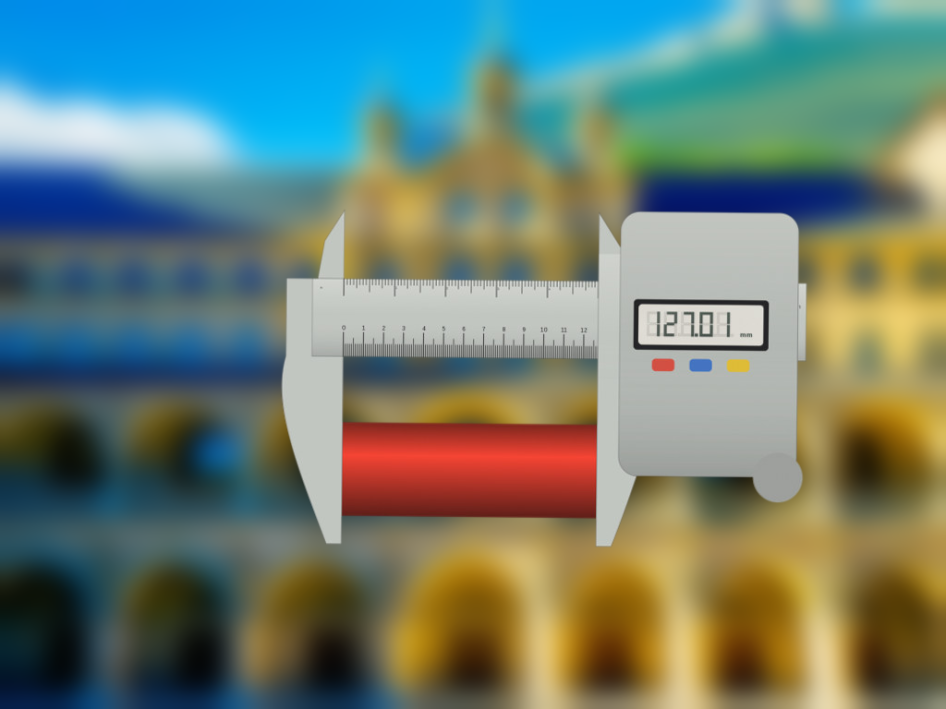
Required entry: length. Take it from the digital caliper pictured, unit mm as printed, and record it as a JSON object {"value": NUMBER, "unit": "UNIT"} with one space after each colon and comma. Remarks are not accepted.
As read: {"value": 127.01, "unit": "mm"}
